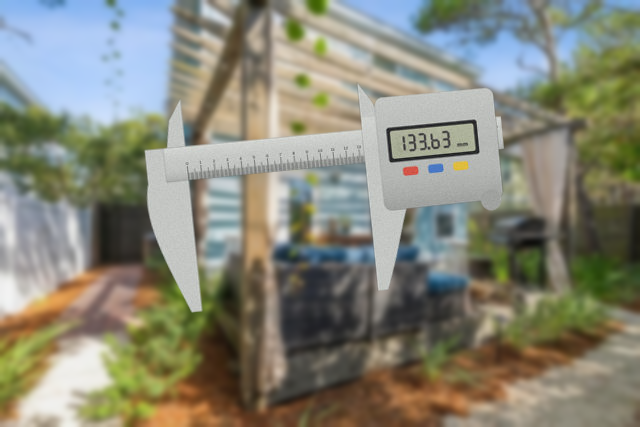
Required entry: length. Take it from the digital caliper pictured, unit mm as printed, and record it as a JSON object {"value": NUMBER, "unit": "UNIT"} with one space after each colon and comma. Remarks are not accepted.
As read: {"value": 133.63, "unit": "mm"}
